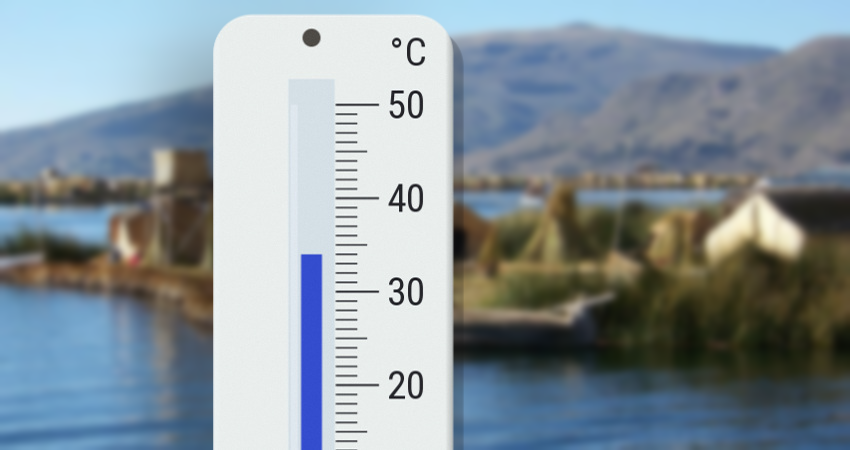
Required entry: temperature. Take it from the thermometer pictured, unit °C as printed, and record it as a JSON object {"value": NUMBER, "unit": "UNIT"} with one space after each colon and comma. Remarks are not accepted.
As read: {"value": 34, "unit": "°C"}
